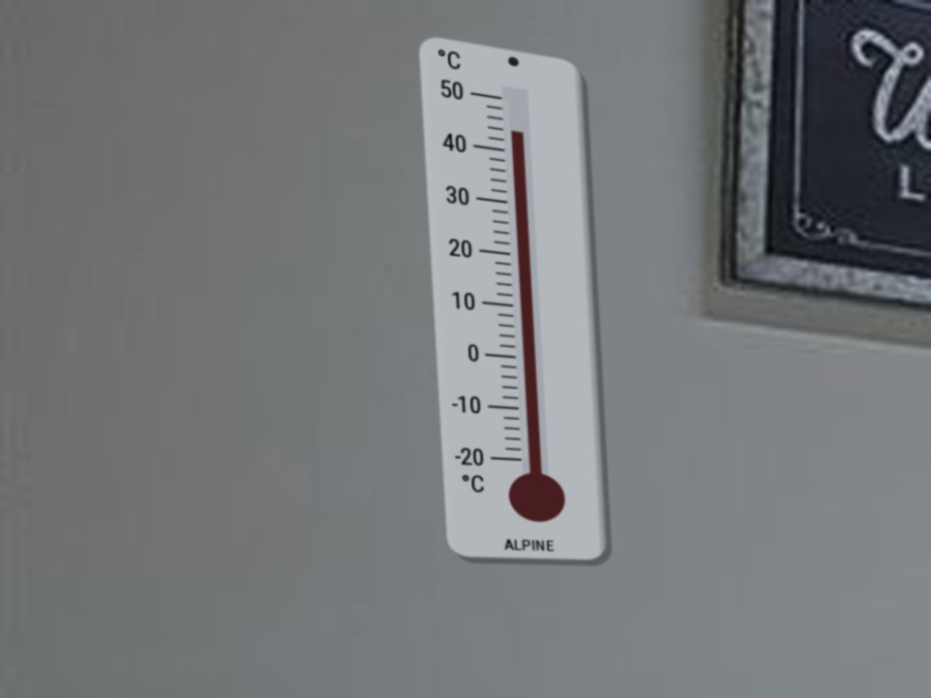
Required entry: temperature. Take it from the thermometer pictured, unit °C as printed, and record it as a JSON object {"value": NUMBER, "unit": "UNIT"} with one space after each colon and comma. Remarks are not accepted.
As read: {"value": 44, "unit": "°C"}
